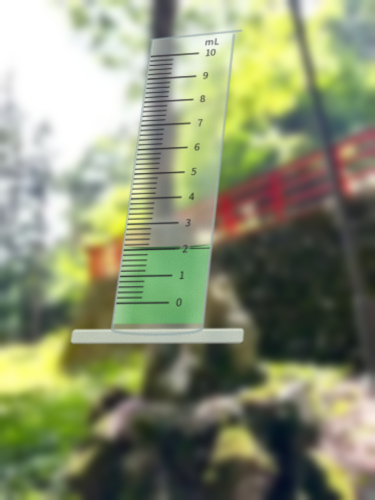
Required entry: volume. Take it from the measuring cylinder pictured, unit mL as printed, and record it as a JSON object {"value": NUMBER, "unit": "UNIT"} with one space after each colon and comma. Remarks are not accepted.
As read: {"value": 2, "unit": "mL"}
